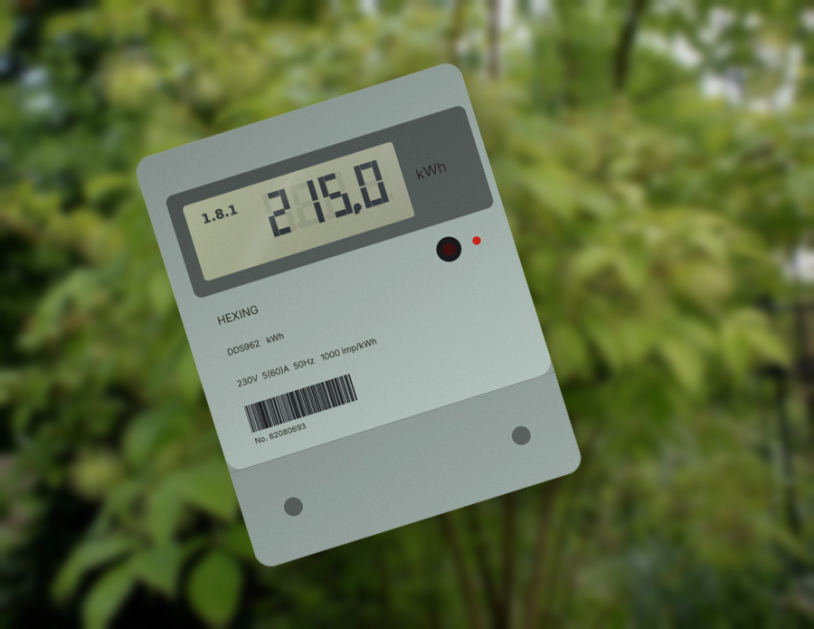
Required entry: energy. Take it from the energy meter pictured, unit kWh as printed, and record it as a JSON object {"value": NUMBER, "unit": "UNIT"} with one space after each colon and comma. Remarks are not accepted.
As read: {"value": 215.0, "unit": "kWh"}
